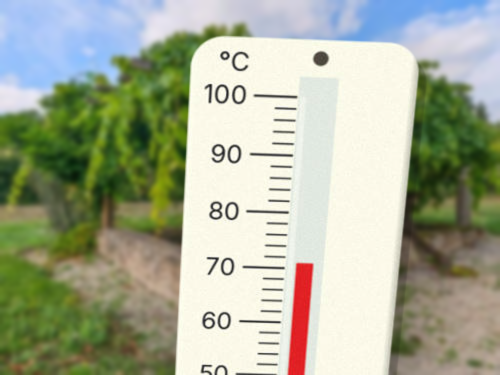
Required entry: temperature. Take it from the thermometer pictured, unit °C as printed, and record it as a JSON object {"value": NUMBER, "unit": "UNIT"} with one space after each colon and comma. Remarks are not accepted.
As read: {"value": 71, "unit": "°C"}
